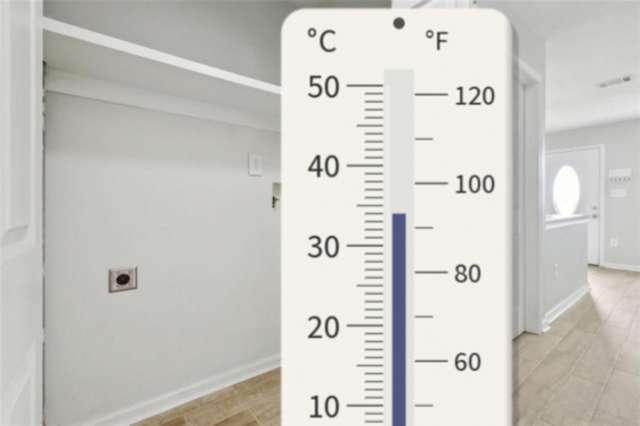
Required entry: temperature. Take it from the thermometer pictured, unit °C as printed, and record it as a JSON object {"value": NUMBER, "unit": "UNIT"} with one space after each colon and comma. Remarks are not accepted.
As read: {"value": 34, "unit": "°C"}
